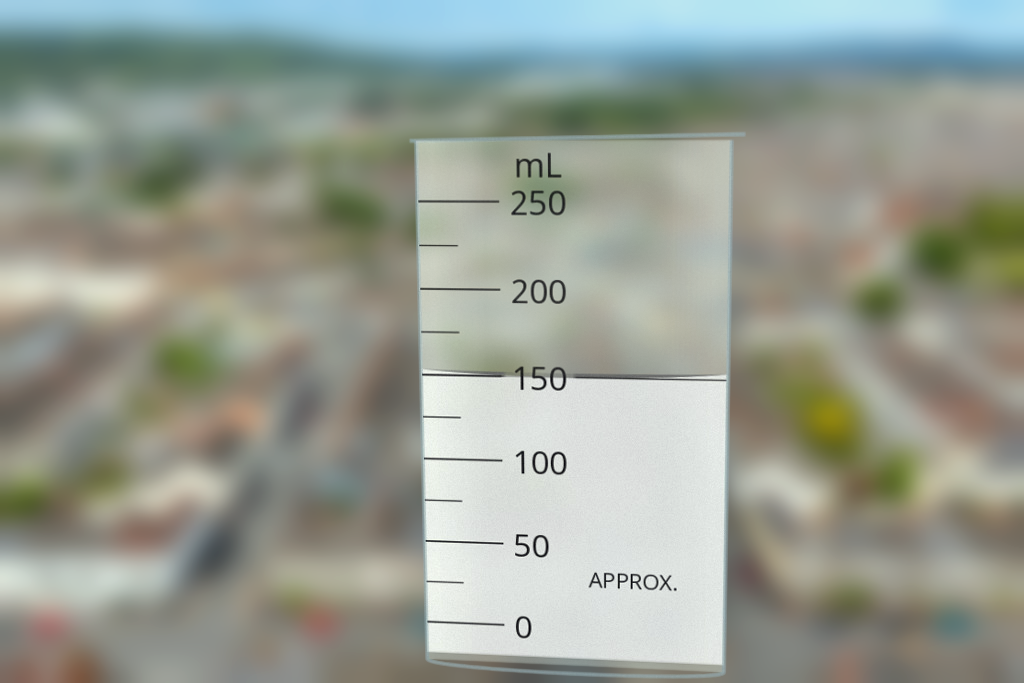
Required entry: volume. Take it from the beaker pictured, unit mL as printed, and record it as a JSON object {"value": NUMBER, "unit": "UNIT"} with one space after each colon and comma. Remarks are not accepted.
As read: {"value": 150, "unit": "mL"}
